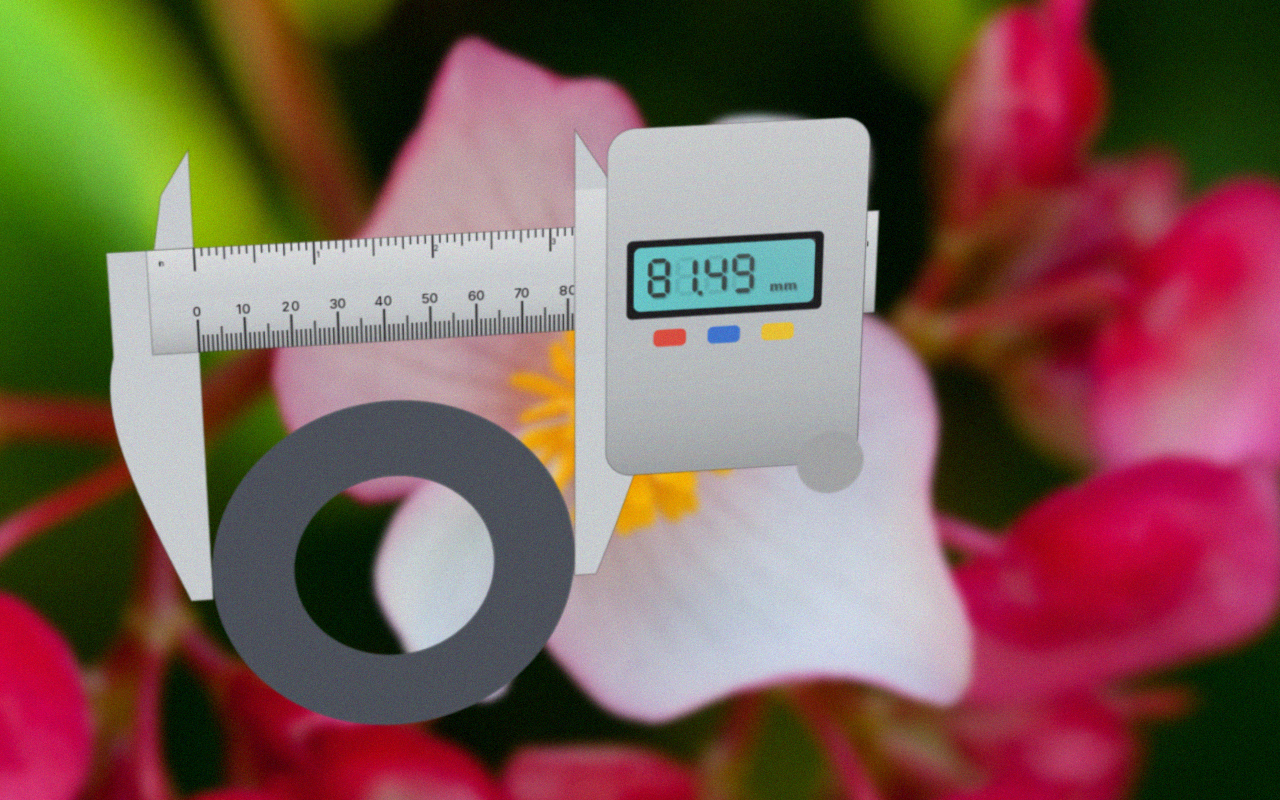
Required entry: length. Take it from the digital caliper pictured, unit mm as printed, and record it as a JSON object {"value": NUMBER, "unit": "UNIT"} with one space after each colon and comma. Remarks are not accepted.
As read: {"value": 81.49, "unit": "mm"}
